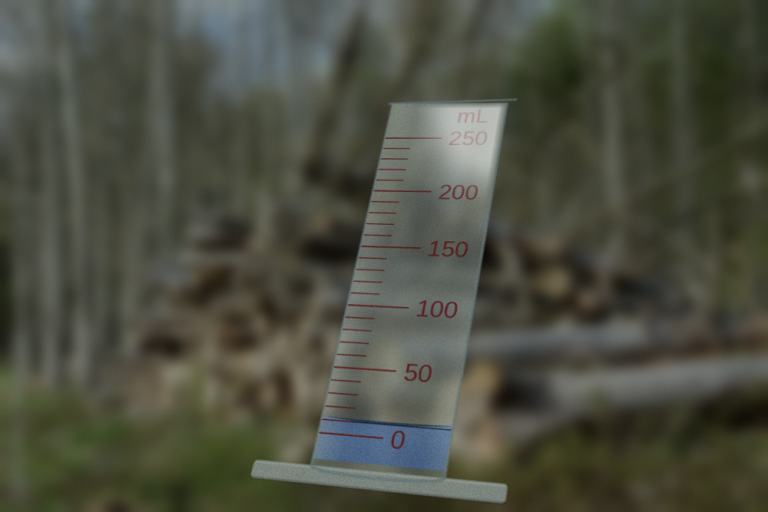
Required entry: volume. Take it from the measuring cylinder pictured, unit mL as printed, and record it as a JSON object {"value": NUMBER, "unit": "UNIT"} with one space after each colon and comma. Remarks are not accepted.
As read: {"value": 10, "unit": "mL"}
